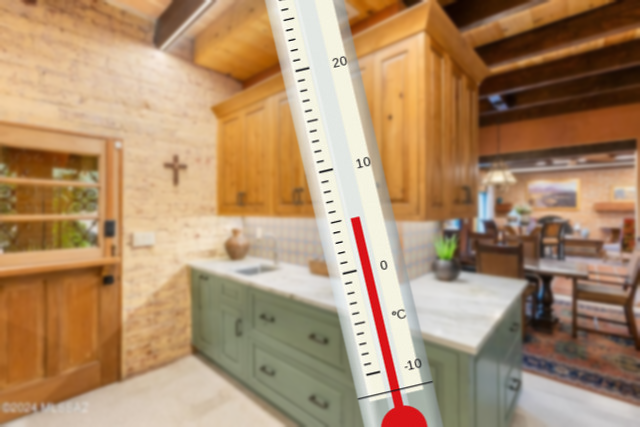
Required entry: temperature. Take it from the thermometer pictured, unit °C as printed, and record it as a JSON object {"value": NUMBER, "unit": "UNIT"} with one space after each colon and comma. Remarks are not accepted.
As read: {"value": 5, "unit": "°C"}
